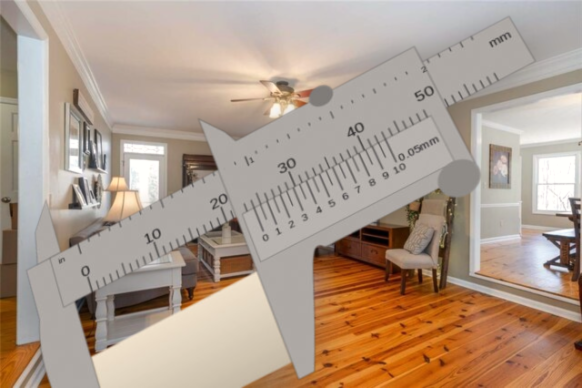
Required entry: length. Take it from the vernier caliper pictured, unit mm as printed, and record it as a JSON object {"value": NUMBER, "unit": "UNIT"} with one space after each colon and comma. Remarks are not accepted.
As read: {"value": 24.0, "unit": "mm"}
